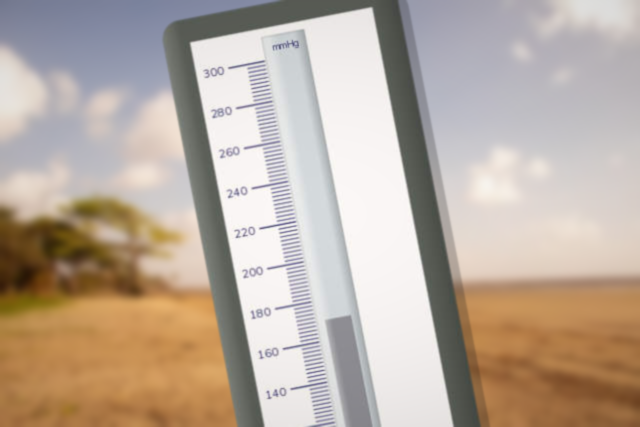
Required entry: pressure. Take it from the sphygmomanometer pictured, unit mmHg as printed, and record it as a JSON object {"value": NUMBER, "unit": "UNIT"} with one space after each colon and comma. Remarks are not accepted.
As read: {"value": 170, "unit": "mmHg"}
